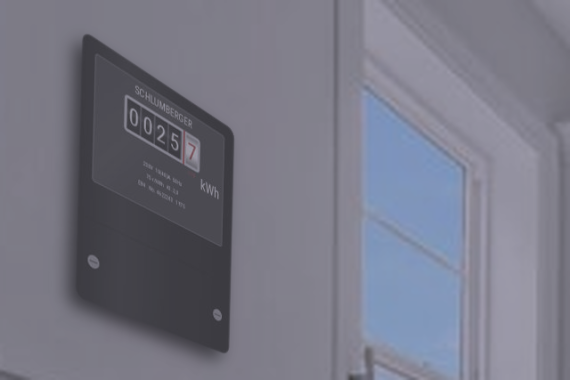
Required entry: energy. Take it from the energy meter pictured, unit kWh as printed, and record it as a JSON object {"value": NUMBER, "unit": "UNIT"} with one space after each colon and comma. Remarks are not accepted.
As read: {"value": 25.7, "unit": "kWh"}
